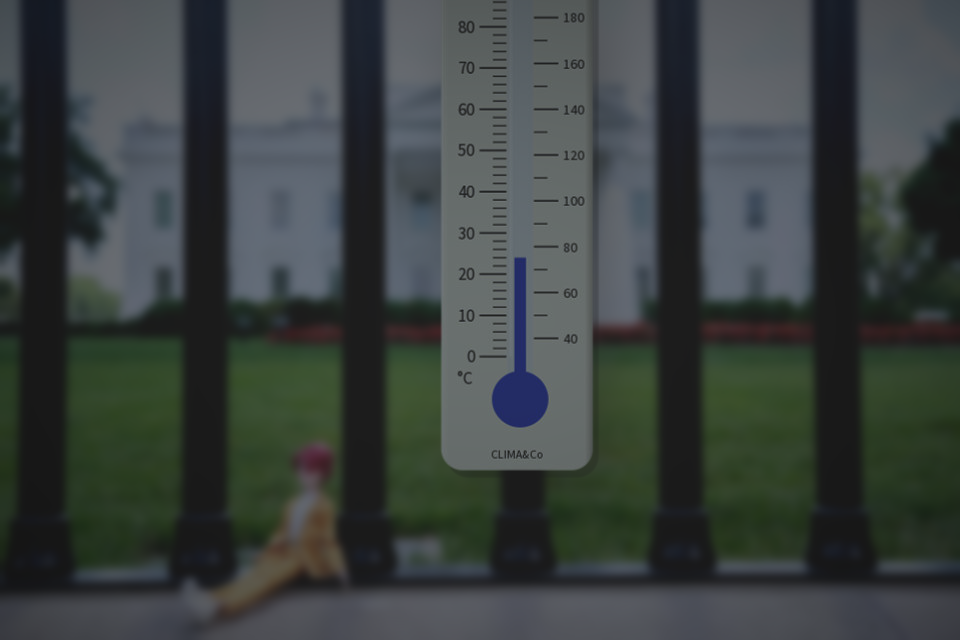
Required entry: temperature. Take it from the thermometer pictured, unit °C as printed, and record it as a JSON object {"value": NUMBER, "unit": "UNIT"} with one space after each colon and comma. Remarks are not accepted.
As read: {"value": 24, "unit": "°C"}
